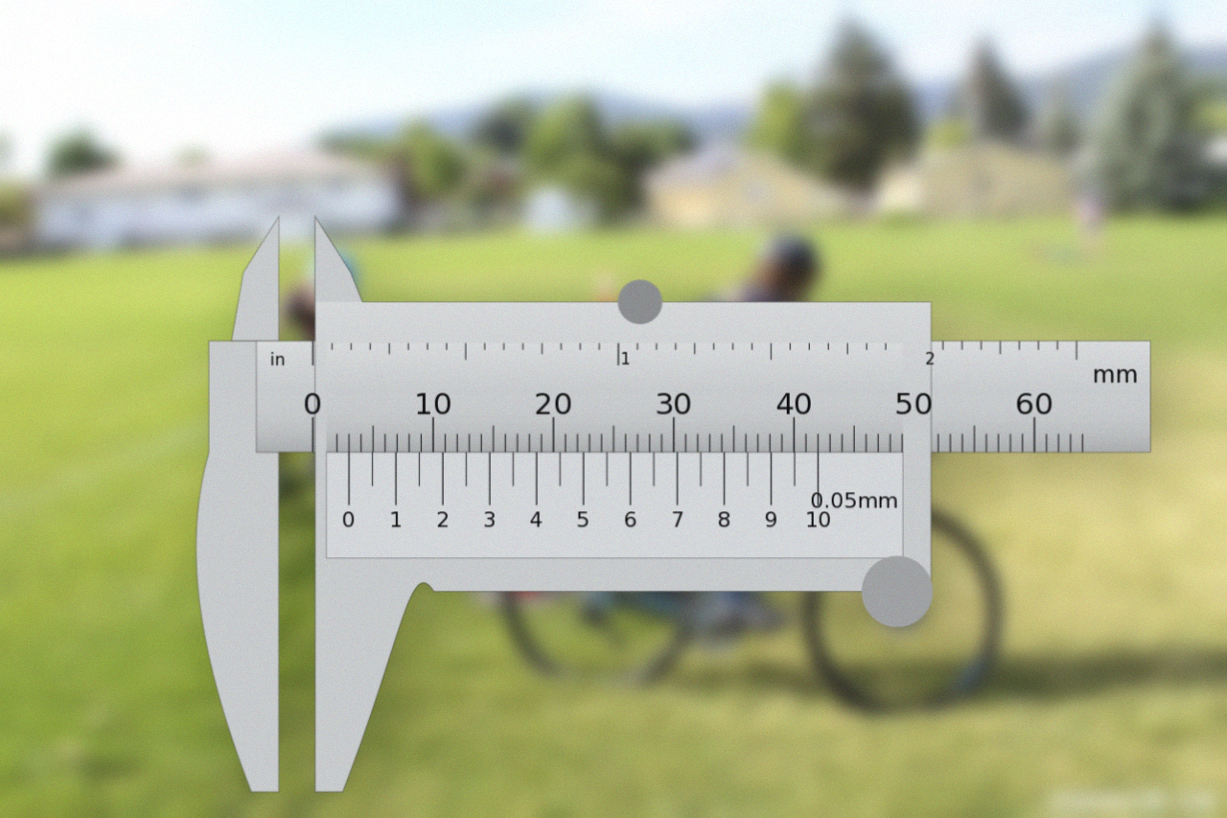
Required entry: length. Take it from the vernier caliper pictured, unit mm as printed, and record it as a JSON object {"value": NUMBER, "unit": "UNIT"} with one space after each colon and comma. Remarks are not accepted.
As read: {"value": 3.0, "unit": "mm"}
